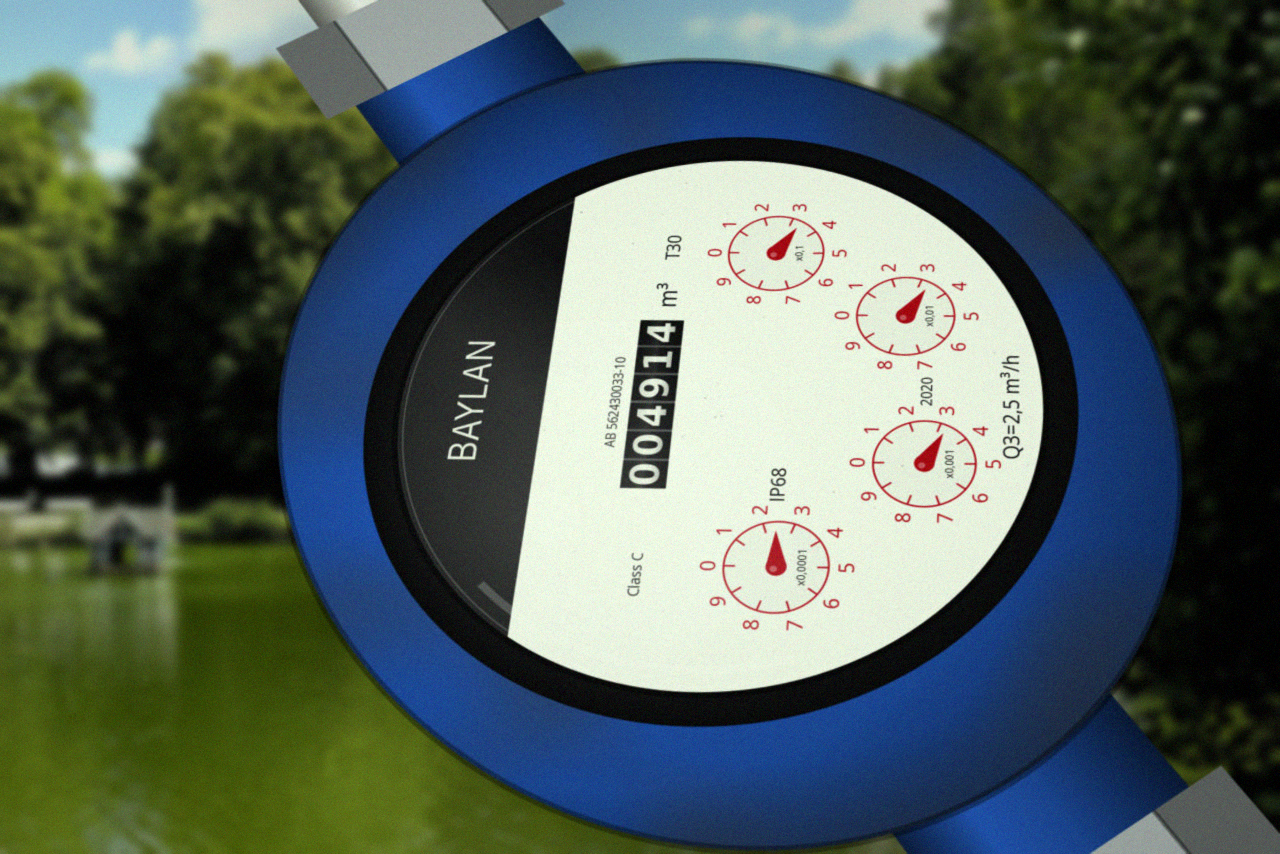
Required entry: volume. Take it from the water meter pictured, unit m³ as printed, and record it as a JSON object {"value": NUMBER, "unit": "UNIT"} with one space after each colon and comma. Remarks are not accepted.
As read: {"value": 4914.3332, "unit": "m³"}
